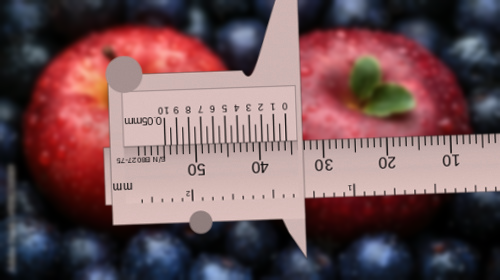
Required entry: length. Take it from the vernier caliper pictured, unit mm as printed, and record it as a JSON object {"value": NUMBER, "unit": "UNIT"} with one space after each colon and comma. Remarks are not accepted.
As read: {"value": 35.8, "unit": "mm"}
